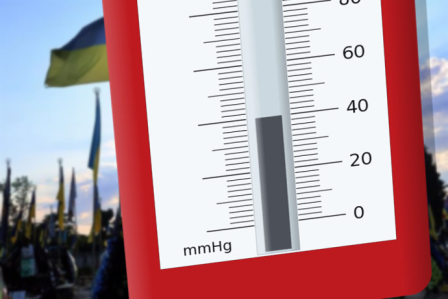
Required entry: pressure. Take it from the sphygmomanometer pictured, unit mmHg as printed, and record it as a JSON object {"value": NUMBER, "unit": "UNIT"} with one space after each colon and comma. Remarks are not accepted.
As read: {"value": 40, "unit": "mmHg"}
